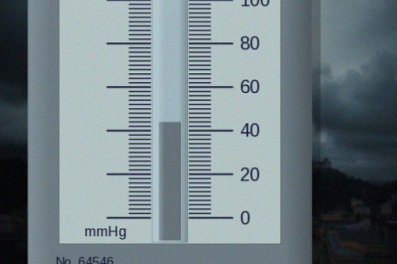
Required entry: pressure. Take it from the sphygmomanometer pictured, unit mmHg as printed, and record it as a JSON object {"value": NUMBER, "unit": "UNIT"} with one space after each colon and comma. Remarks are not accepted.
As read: {"value": 44, "unit": "mmHg"}
